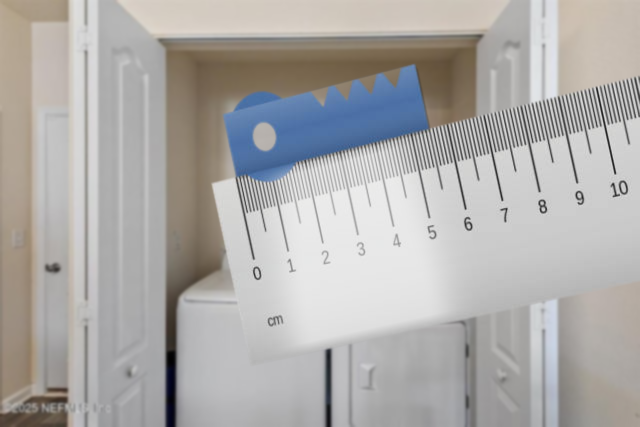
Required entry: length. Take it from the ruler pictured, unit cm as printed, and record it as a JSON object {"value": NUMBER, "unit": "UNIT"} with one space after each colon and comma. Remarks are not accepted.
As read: {"value": 5.5, "unit": "cm"}
